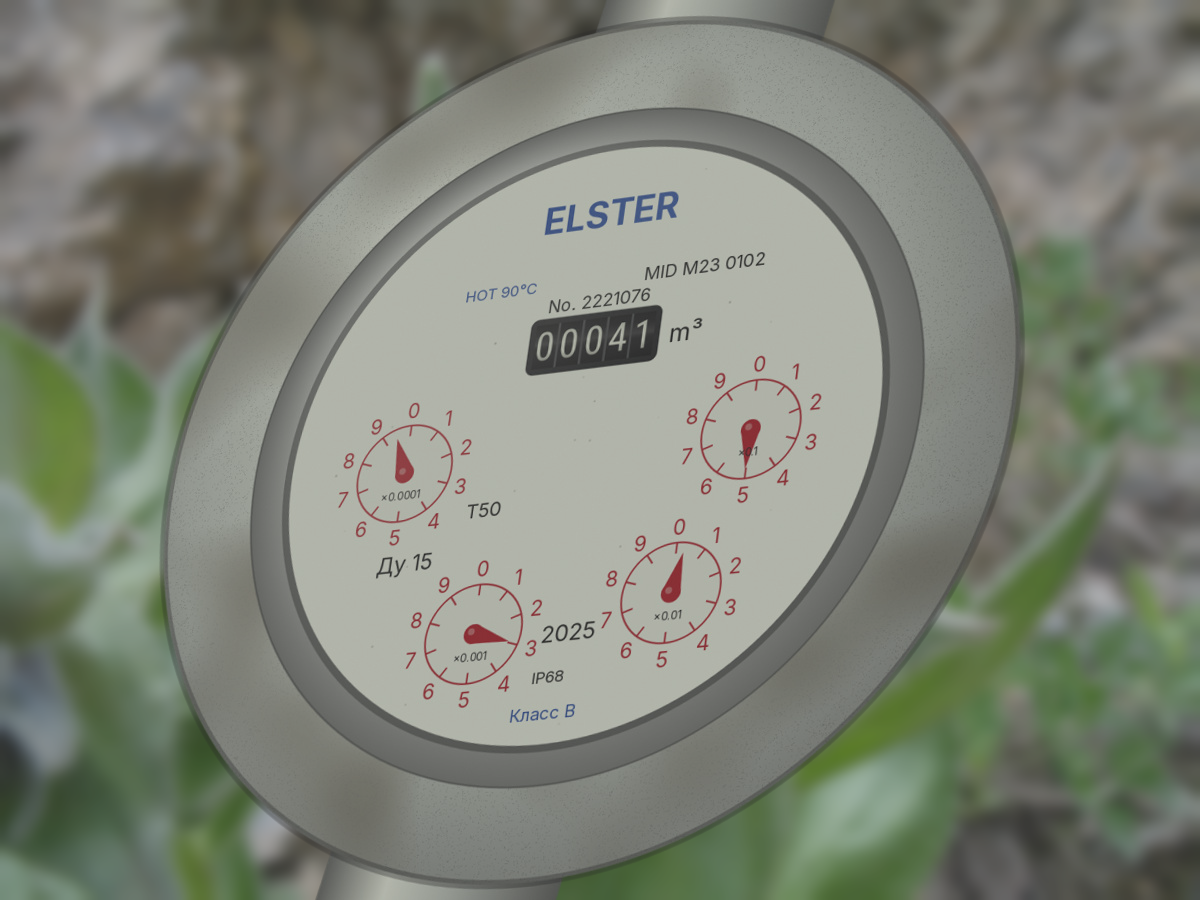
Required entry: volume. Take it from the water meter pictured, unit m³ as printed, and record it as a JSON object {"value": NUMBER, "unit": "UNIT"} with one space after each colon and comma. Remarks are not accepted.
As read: {"value": 41.5029, "unit": "m³"}
